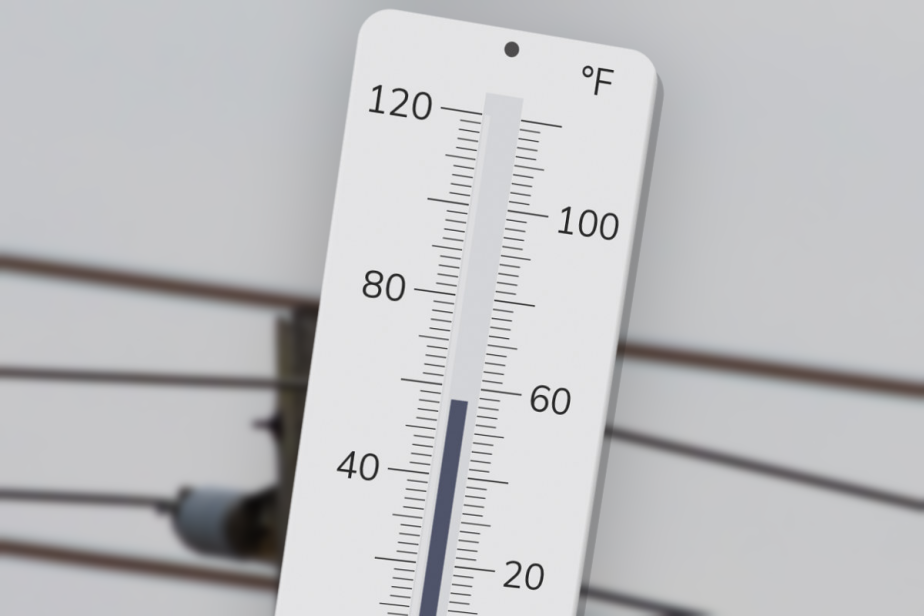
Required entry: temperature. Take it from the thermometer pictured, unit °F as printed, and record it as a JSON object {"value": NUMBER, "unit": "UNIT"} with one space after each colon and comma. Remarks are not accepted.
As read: {"value": 57, "unit": "°F"}
